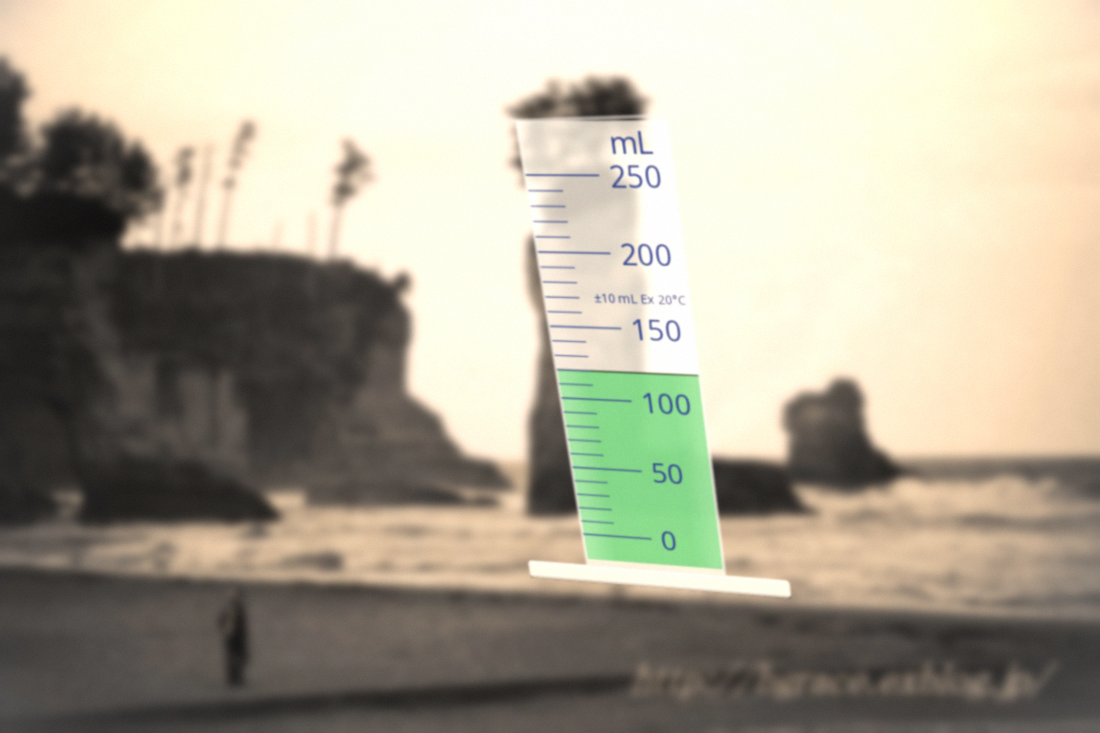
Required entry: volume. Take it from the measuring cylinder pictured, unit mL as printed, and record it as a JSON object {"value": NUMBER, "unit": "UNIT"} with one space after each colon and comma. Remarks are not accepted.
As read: {"value": 120, "unit": "mL"}
